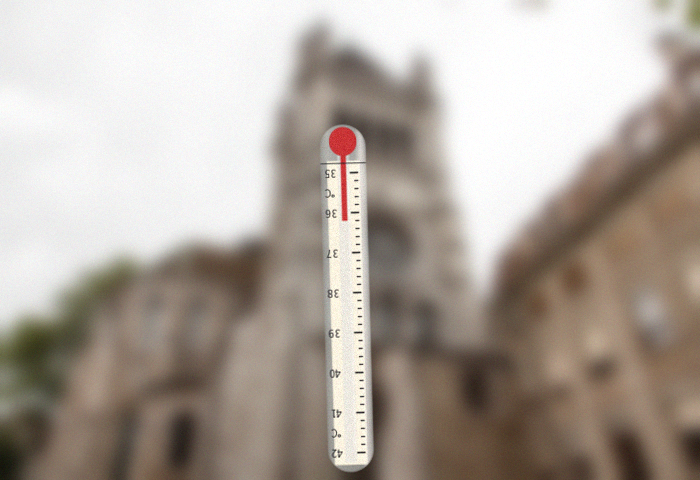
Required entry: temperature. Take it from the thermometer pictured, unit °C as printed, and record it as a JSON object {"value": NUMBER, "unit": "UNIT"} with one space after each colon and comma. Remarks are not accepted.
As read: {"value": 36.2, "unit": "°C"}
